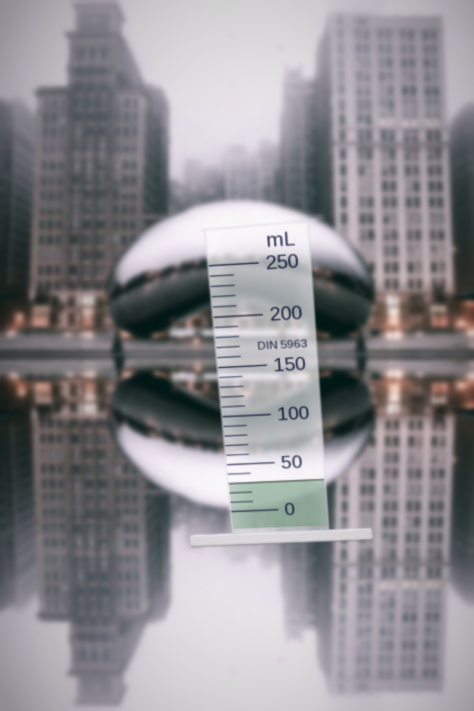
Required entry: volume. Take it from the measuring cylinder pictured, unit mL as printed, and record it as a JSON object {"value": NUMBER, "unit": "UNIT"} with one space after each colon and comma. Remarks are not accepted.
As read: {"value": 30, "unit": "mL"}
